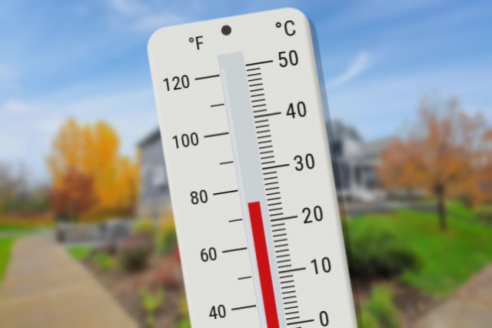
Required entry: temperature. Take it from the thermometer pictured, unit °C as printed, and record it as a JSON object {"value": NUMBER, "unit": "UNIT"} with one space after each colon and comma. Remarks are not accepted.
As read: {"value": 24, "unit": "°C"}
